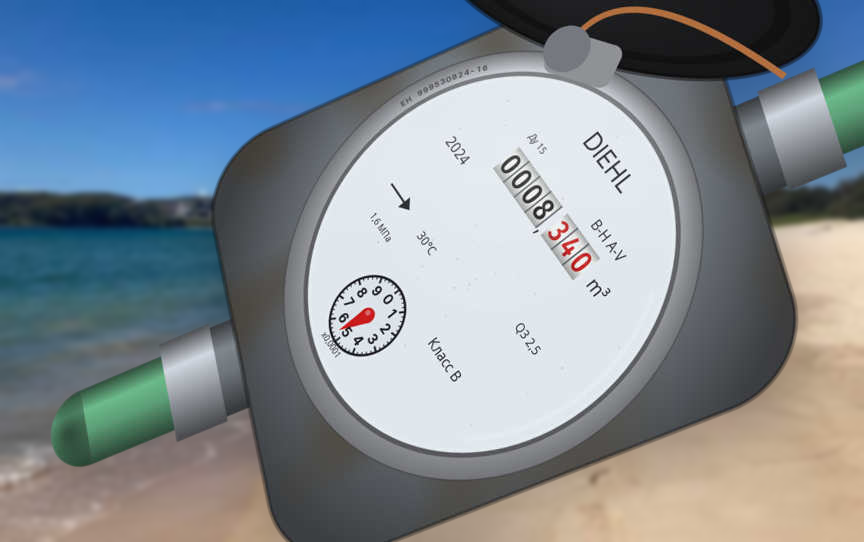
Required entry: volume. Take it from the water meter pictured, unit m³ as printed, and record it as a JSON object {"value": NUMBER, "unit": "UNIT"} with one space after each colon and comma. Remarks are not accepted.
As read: {"value": 8.3405, "unit": "m³"}
